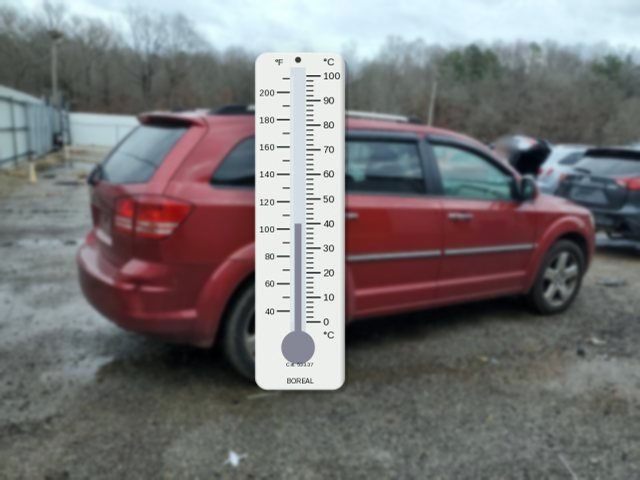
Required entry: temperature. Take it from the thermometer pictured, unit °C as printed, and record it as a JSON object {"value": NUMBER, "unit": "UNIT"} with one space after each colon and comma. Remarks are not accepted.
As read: {"value": 40, "unit": "°C"}
